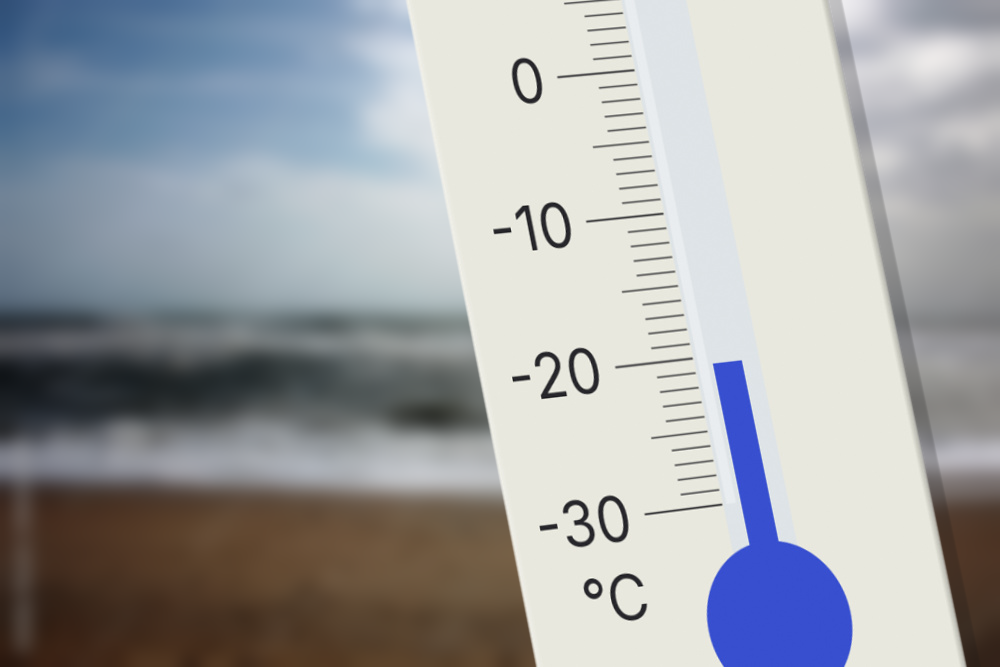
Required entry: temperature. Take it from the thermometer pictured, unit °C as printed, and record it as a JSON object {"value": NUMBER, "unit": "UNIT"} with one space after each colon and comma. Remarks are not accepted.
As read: {"value": -20.5, "unit": "°C"}
